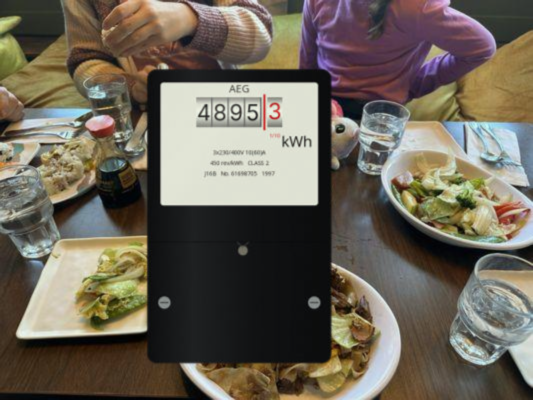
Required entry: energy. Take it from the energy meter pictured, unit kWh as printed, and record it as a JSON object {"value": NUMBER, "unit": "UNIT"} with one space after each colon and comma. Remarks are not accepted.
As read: {"value": 4895.3, "unit": "kWh"}
